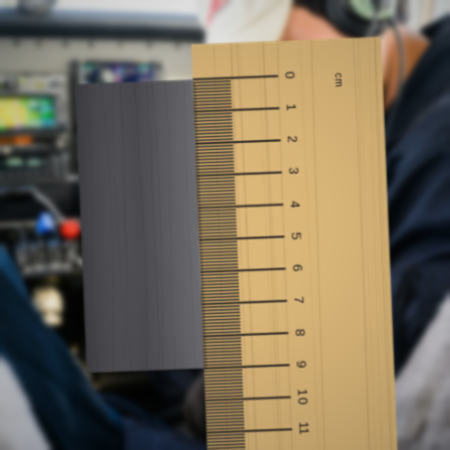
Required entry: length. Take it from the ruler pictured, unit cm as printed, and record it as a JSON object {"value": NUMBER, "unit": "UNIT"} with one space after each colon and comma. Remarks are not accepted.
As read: {"value": 9, "unit": "cm"}
